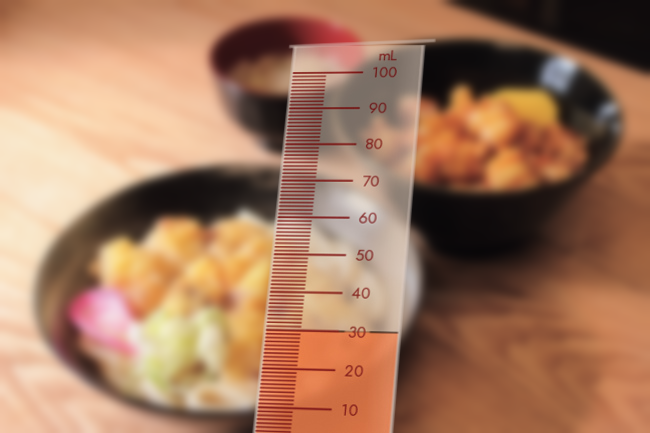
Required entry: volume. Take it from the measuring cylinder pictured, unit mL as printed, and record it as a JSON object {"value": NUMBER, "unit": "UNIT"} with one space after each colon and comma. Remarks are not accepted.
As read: {"value": 30, "unit": "mL"}
